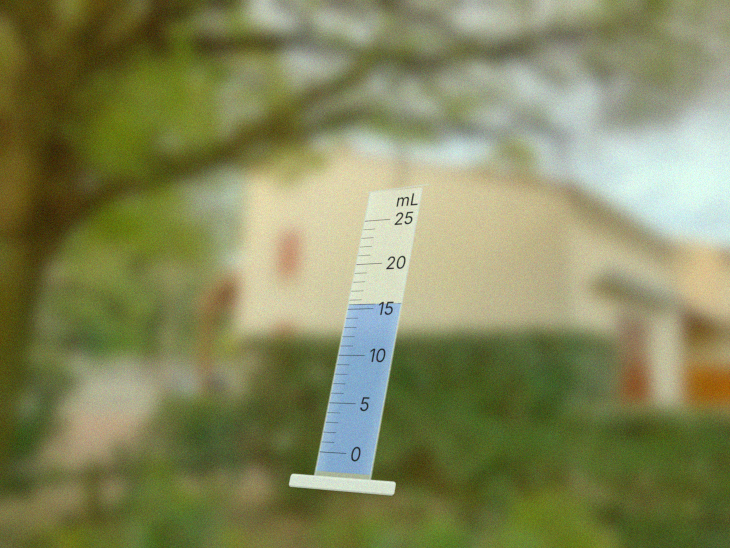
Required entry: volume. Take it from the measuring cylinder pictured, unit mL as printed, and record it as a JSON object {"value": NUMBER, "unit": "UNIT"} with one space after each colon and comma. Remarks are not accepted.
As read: {"value": 15.5, "unit": "mL"}
